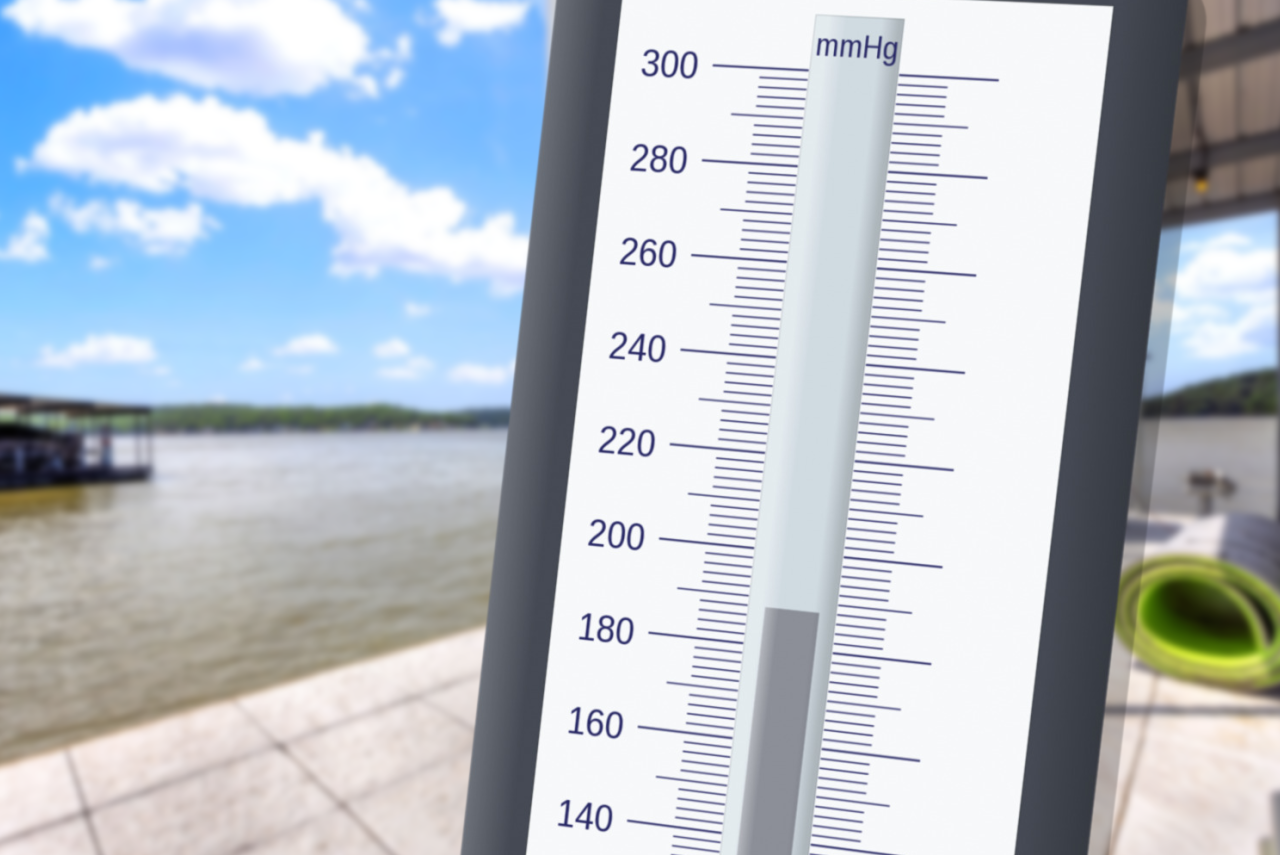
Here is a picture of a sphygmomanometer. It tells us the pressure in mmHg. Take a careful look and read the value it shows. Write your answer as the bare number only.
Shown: 188
